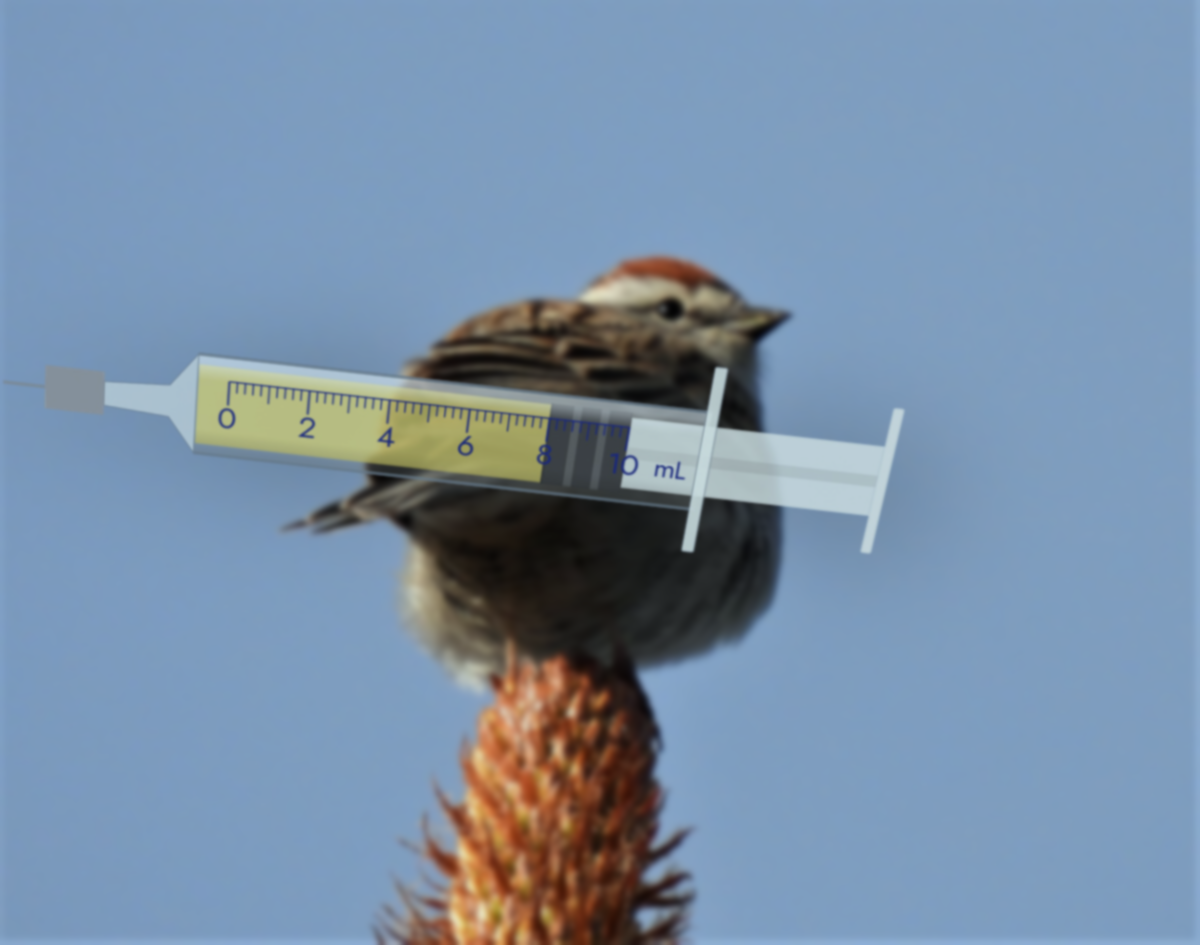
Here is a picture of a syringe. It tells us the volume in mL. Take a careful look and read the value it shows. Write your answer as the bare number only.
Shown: 8
